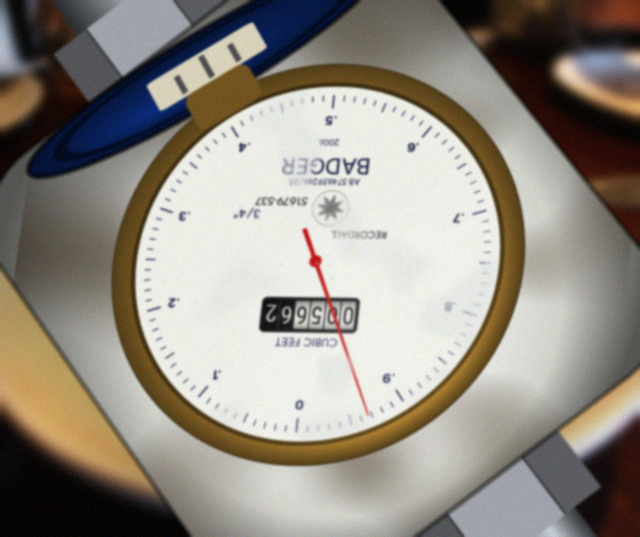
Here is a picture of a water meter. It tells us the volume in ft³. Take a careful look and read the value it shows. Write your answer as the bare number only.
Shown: 5661.93
